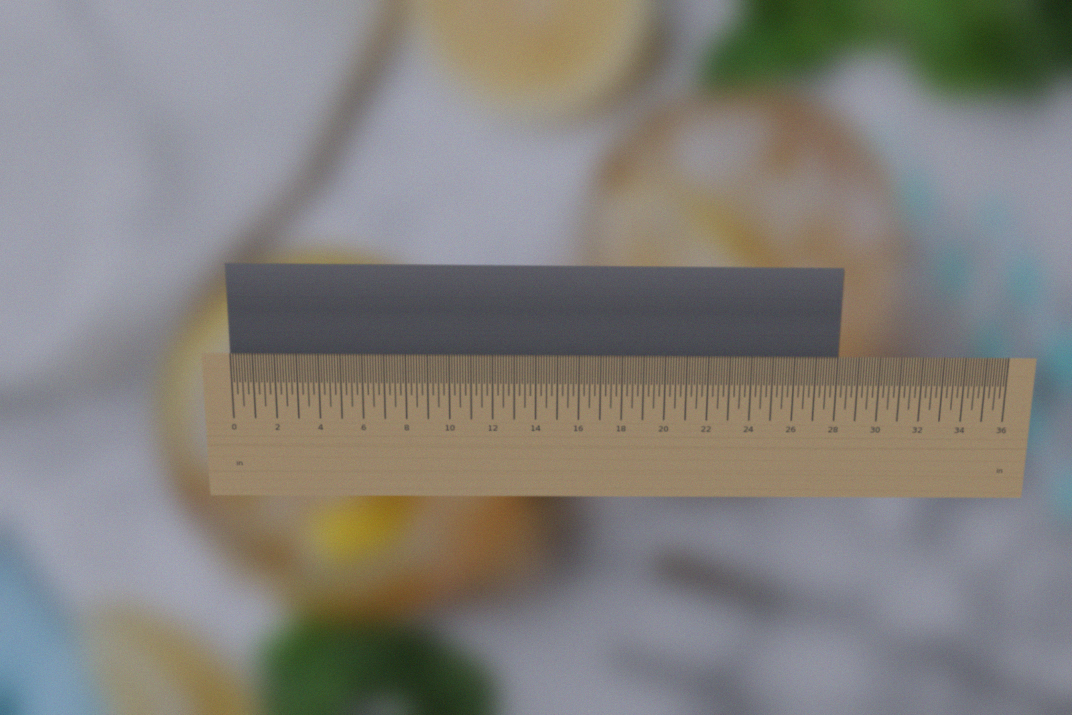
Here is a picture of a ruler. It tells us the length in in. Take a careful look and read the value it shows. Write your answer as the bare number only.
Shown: 28
